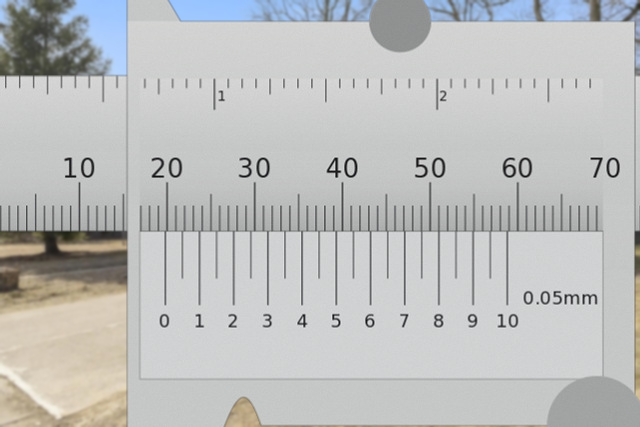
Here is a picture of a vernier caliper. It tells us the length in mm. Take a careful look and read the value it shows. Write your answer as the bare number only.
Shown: 19.8
